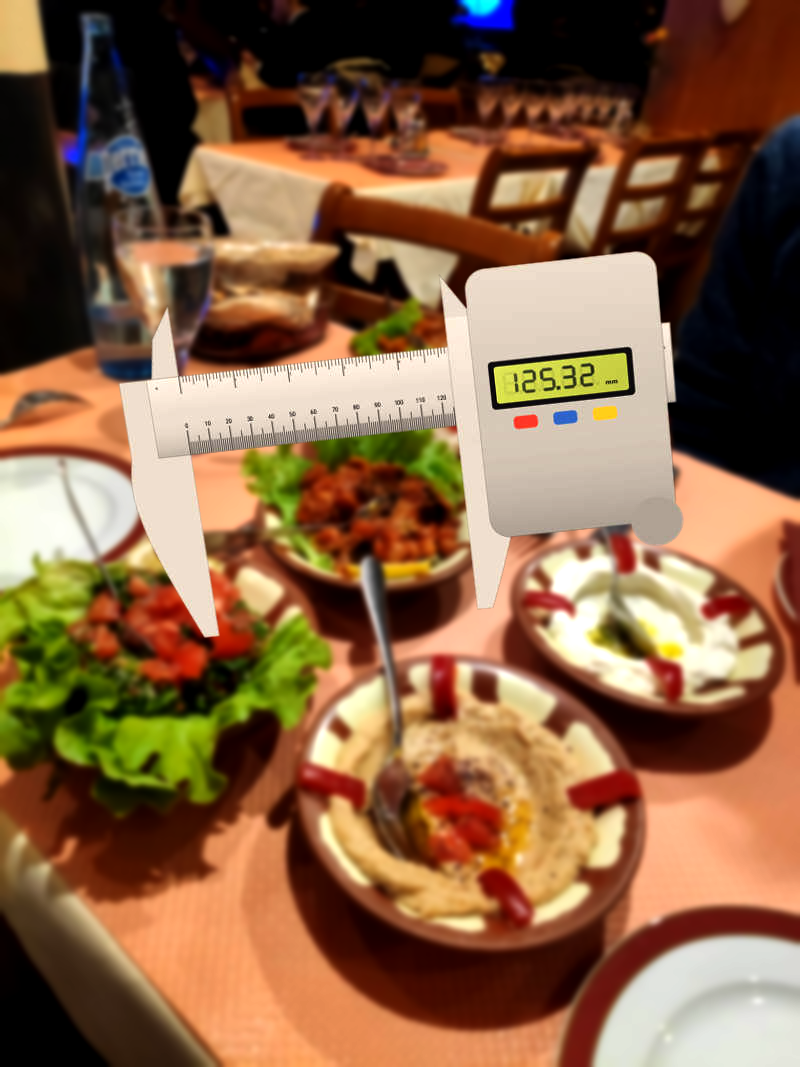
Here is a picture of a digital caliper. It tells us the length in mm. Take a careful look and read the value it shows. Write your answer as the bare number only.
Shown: 125.32
